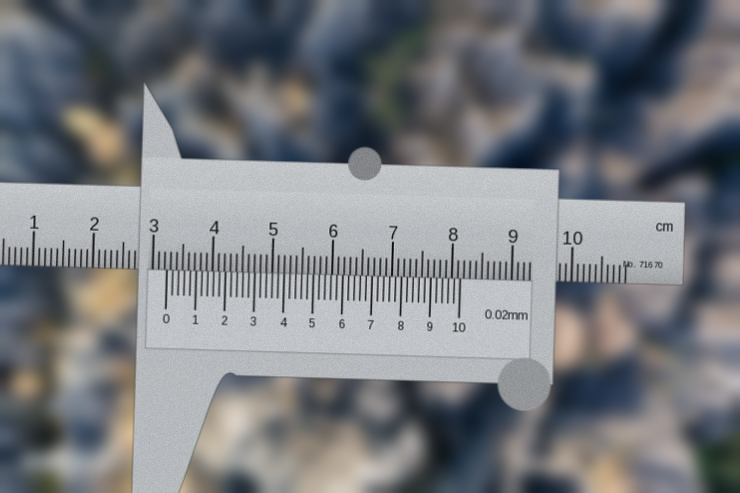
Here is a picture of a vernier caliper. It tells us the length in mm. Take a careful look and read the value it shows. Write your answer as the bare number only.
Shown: 32.4
